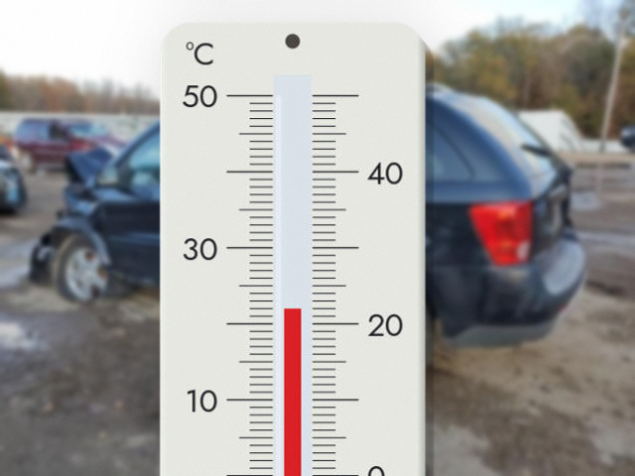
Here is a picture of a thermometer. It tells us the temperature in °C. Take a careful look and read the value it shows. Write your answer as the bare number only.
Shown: 22
